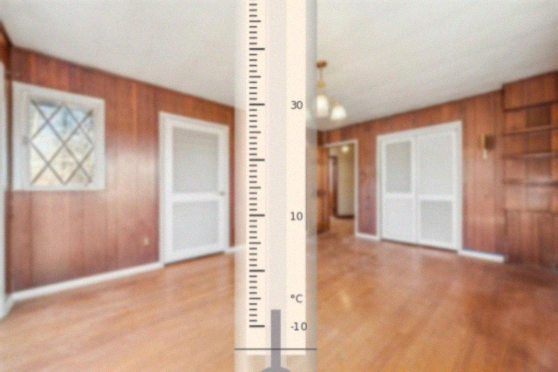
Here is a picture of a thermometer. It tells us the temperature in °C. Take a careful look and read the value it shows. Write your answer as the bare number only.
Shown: -7
